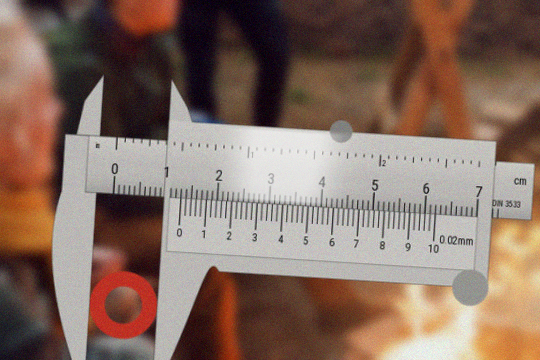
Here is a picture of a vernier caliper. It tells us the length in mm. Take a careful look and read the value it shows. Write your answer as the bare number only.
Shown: 13.0
